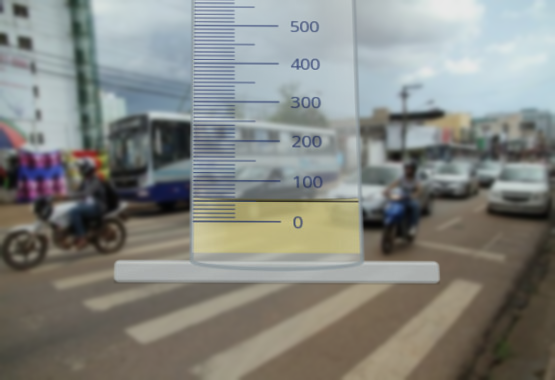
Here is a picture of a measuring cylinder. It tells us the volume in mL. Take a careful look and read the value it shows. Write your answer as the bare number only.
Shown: 50
